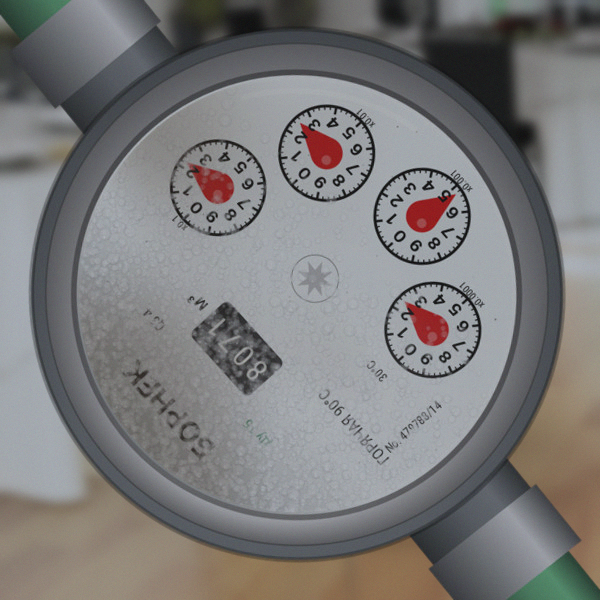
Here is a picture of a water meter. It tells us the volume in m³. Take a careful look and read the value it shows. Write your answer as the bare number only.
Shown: 8071.2252
